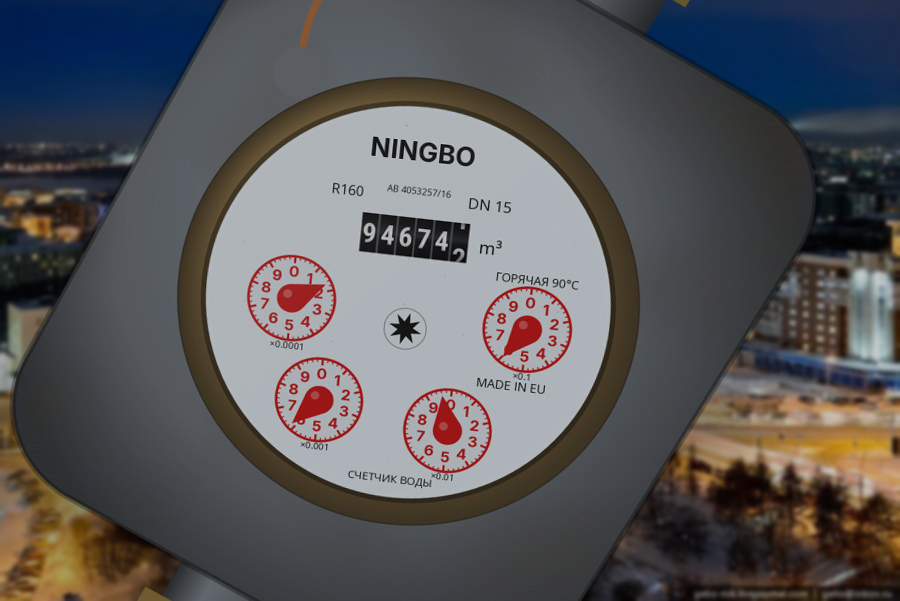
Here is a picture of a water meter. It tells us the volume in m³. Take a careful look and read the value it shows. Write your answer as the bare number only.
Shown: 946741.5961
